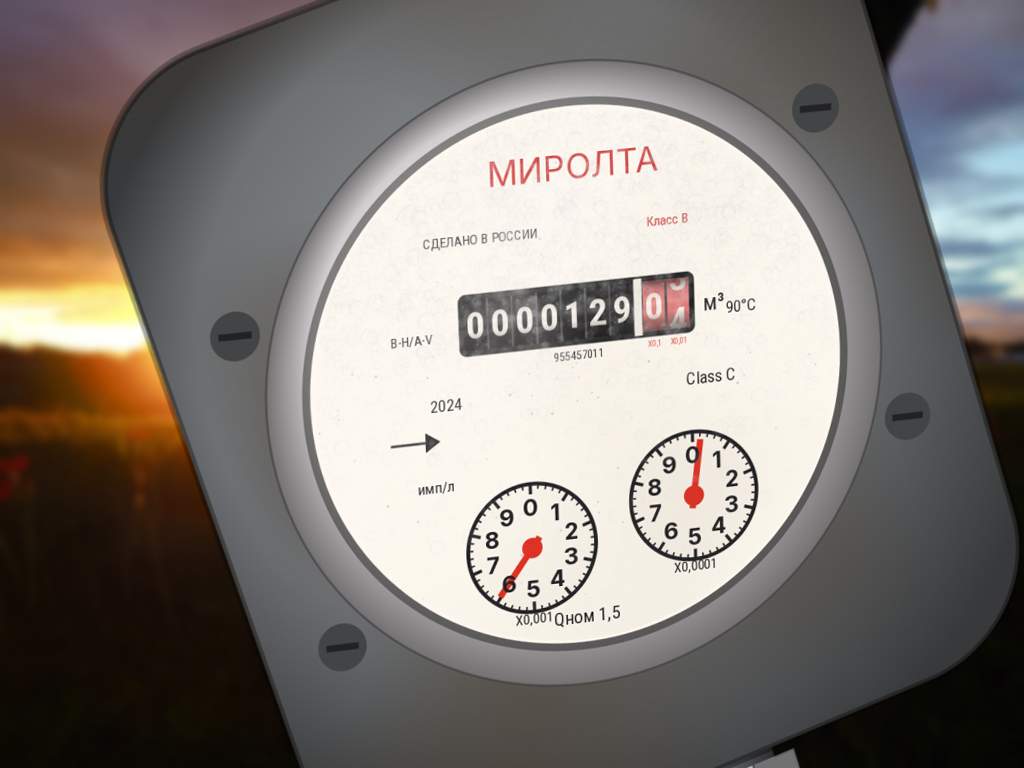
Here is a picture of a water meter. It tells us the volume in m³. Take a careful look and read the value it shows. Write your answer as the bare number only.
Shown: 129.0360
